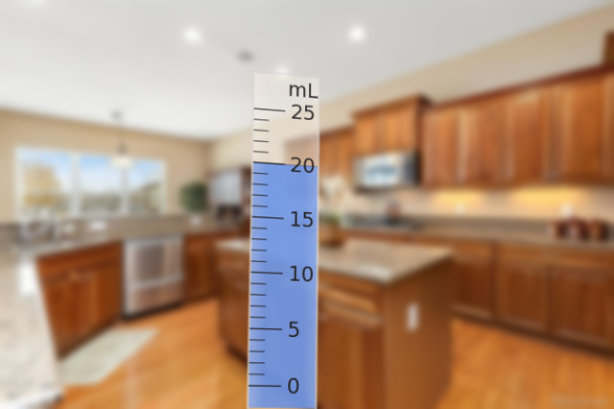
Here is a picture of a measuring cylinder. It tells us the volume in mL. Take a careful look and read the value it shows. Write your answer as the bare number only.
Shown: 20
